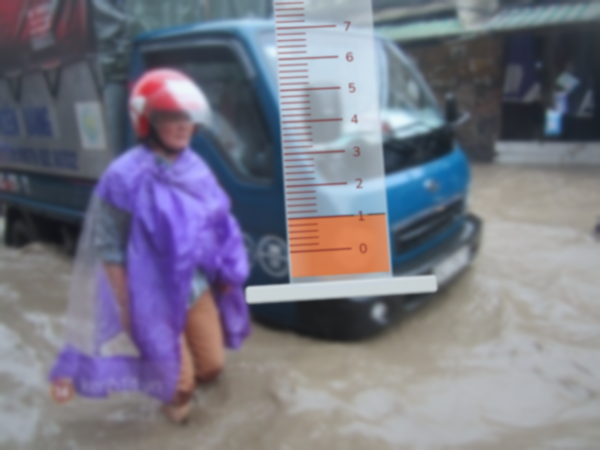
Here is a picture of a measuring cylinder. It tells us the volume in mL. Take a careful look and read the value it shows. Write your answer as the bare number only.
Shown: 1
